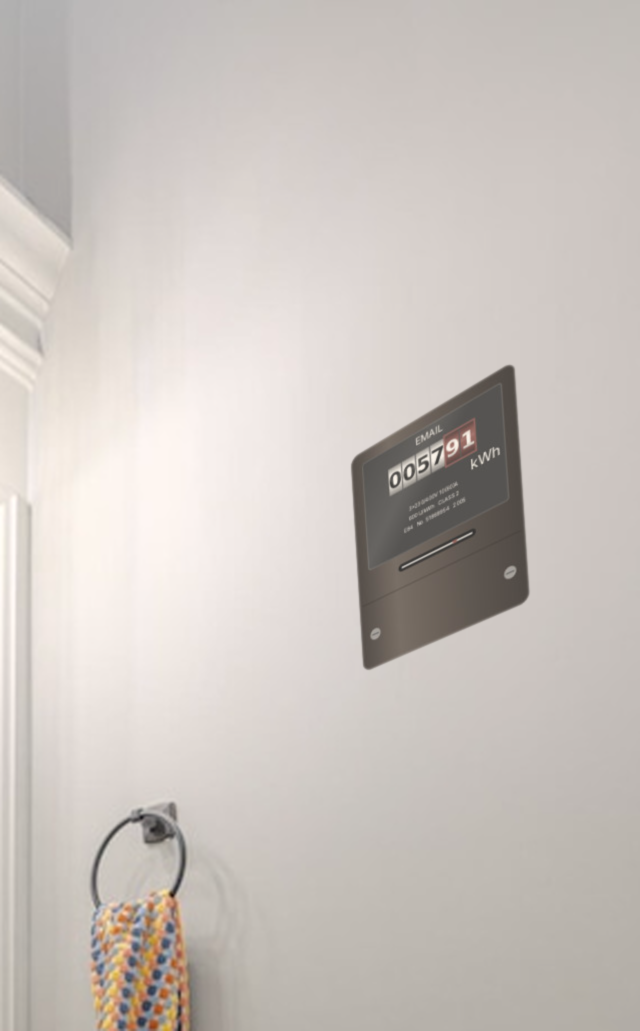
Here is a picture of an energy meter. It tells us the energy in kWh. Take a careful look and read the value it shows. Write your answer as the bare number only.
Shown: 57.91
